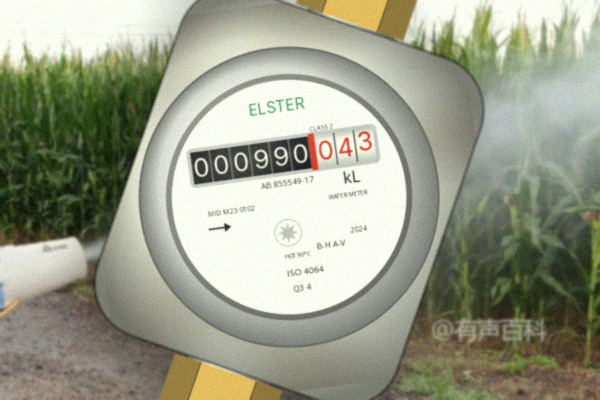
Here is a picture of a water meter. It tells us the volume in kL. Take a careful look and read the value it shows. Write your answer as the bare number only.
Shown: 990.043
